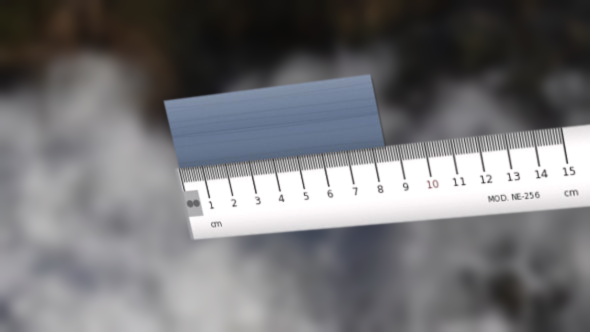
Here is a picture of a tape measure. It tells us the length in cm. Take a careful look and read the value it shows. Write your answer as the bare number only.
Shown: 8.5
